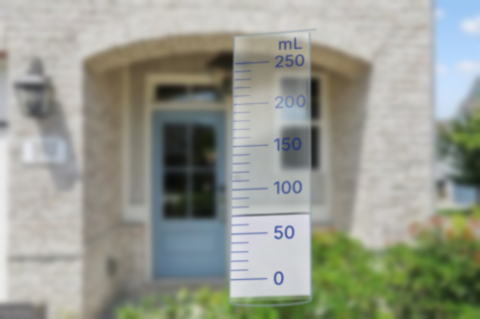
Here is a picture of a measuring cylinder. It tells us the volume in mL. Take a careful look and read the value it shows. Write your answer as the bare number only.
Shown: 70
